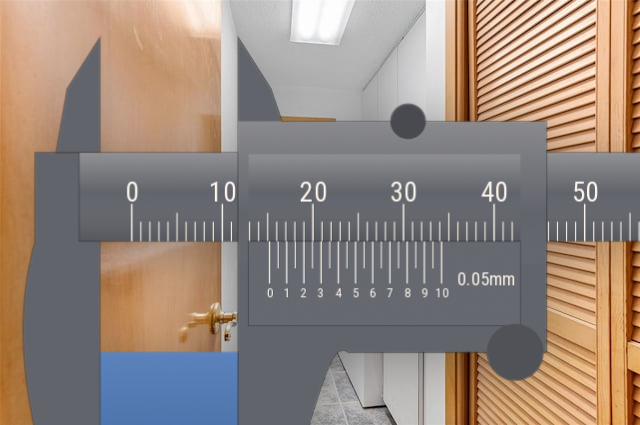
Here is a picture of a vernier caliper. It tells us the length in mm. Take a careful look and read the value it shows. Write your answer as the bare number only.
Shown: 15.2
